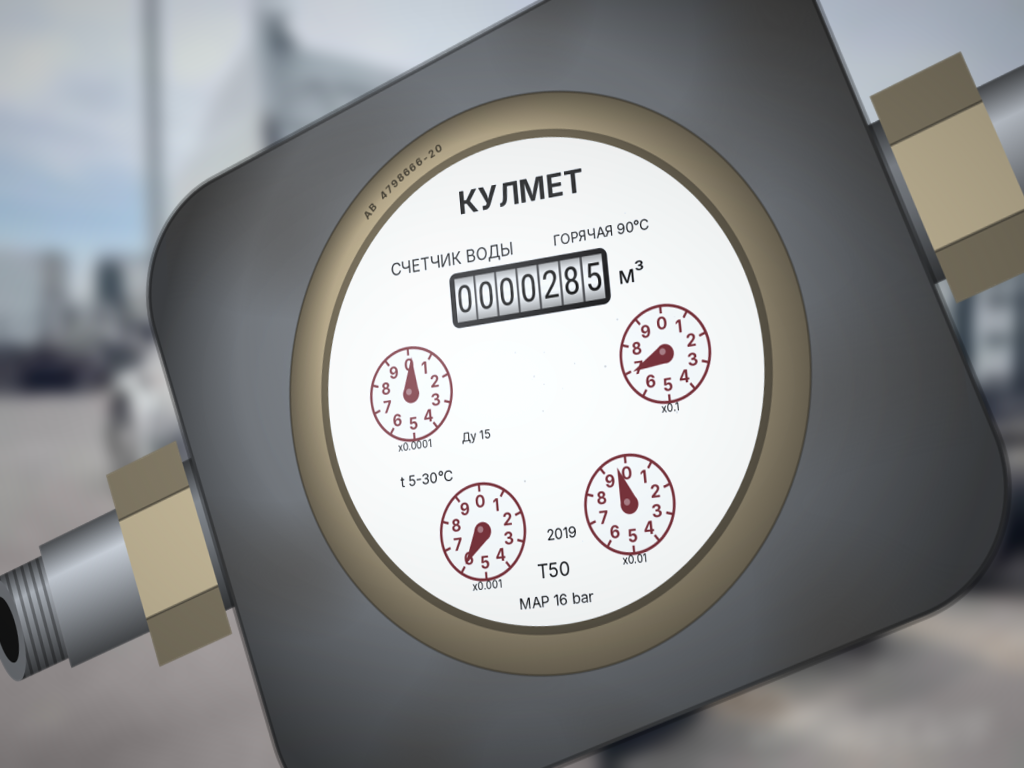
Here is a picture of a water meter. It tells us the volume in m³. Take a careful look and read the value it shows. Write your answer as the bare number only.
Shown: 285.6960
